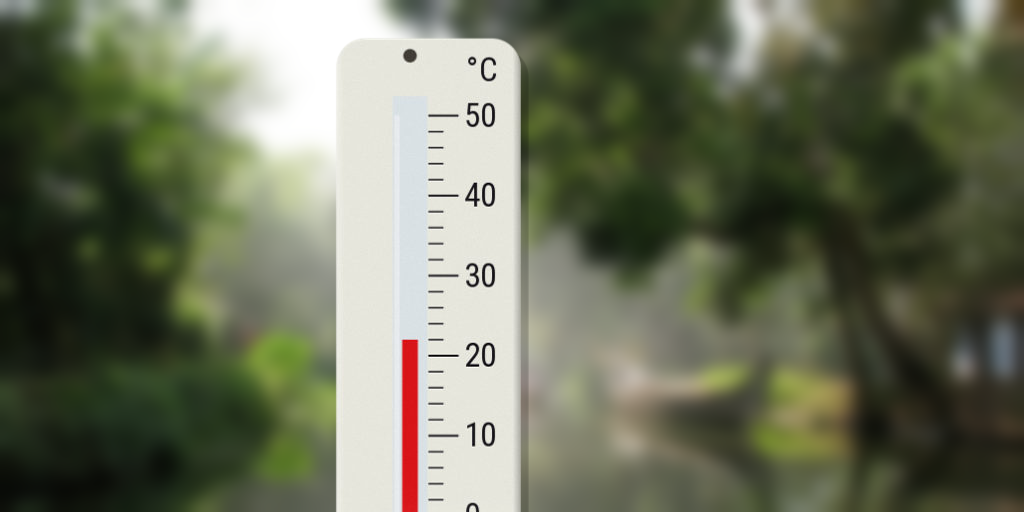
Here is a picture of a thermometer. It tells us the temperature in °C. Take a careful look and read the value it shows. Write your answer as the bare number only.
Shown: 22
